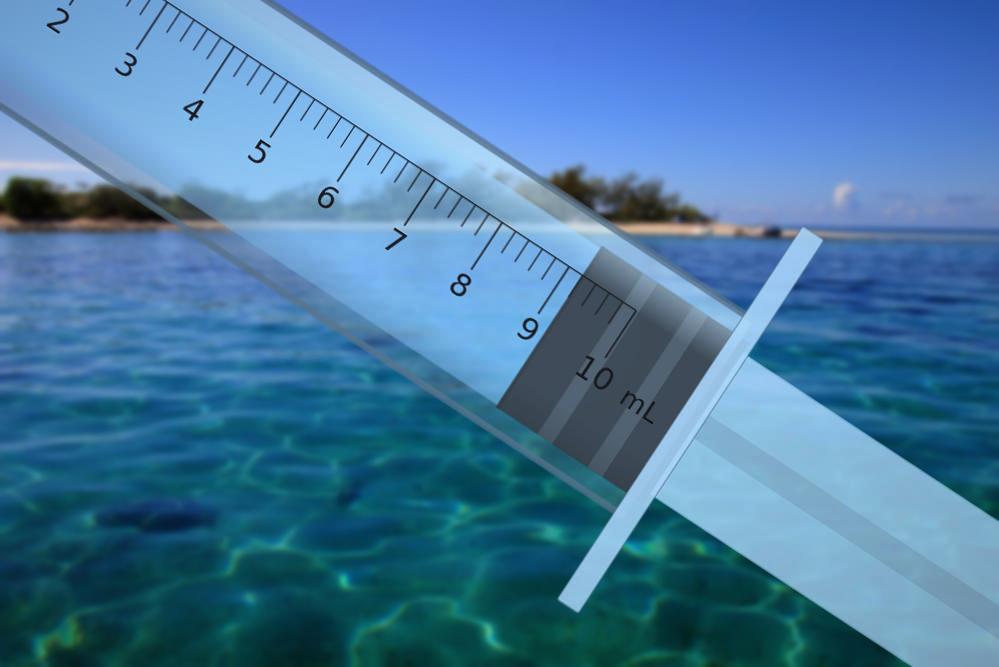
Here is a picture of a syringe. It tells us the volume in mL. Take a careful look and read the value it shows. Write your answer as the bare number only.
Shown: 9.2
